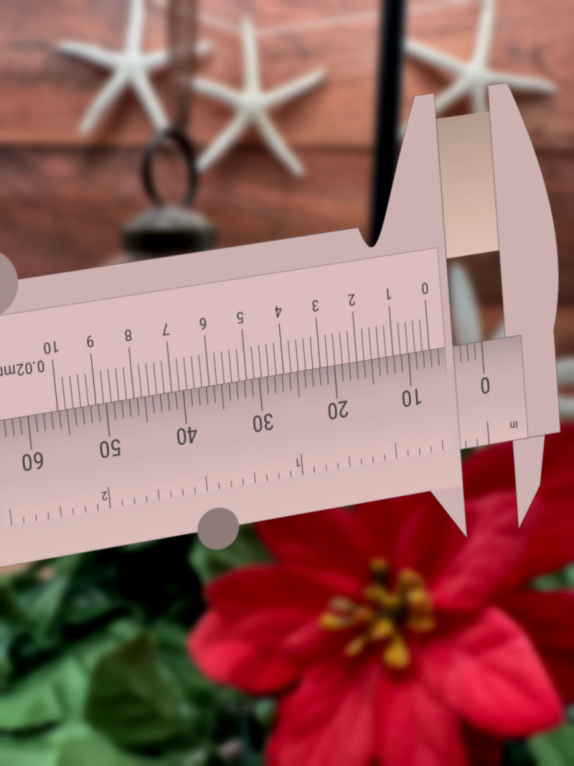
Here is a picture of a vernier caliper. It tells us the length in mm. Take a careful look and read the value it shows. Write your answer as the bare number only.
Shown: 7.2
